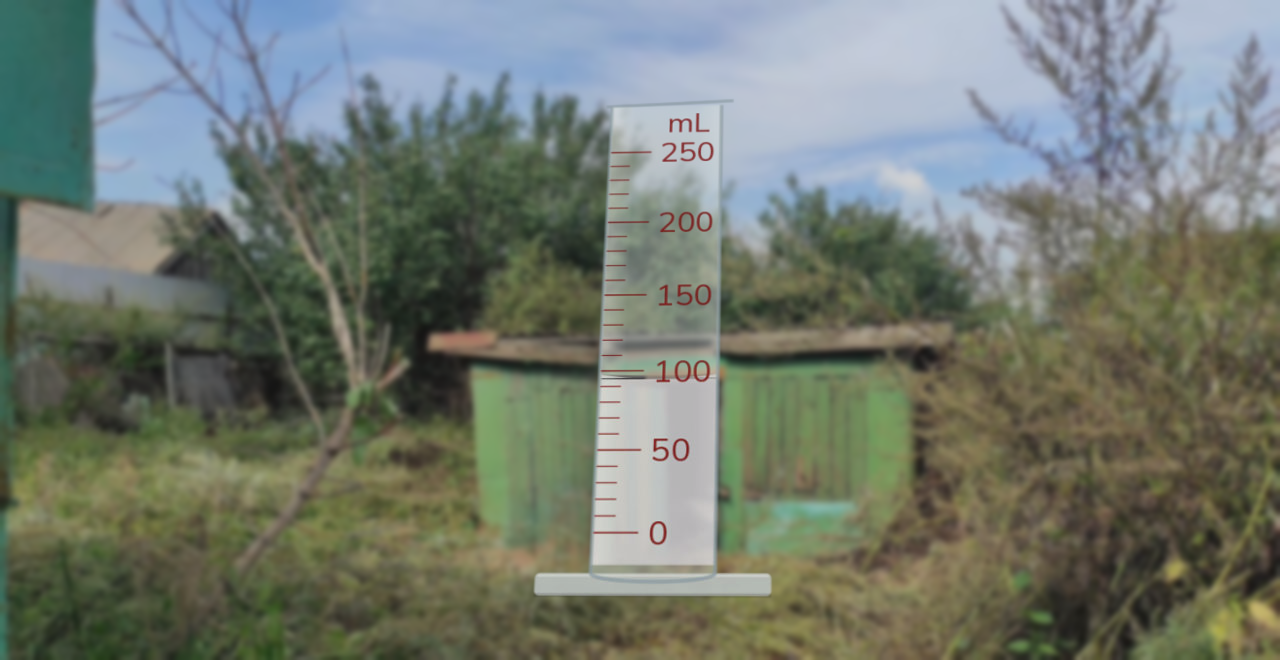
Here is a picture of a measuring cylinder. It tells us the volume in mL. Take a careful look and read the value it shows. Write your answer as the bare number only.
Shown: 95
